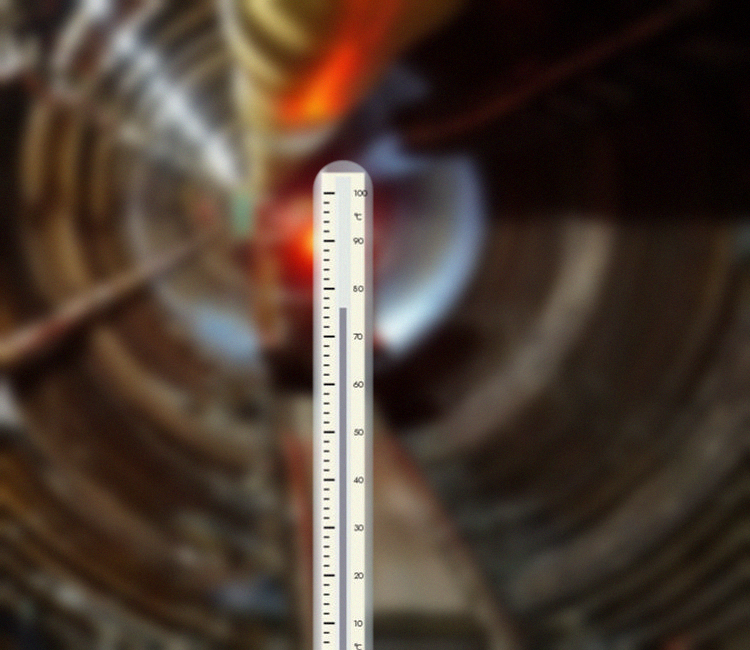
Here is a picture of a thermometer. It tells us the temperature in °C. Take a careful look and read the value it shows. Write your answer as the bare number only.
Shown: 76
